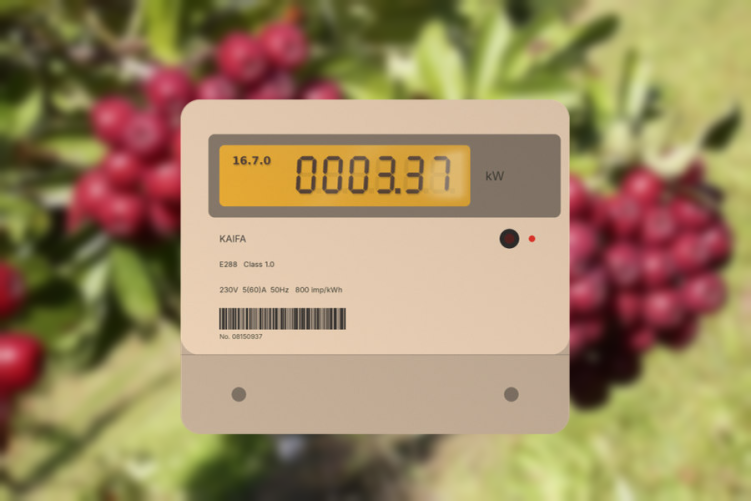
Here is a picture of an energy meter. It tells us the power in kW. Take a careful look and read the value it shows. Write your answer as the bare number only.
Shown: 3.37
